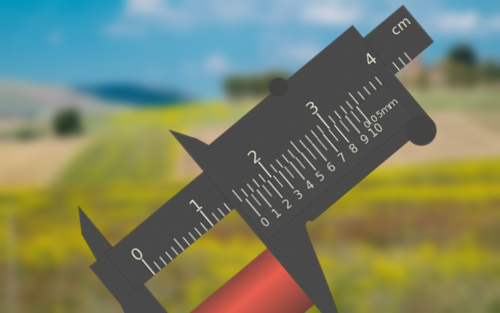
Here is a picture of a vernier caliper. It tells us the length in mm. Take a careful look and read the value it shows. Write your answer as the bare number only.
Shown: 15.6
